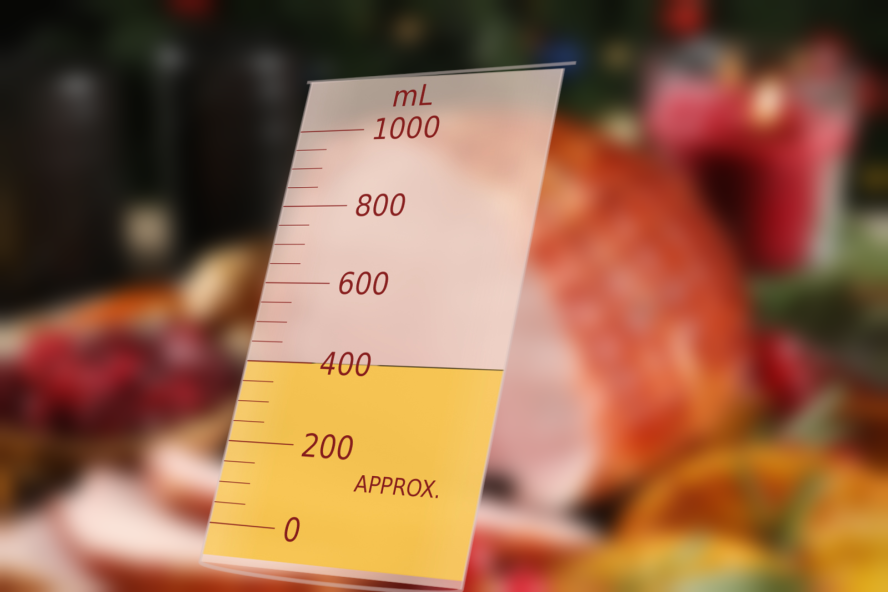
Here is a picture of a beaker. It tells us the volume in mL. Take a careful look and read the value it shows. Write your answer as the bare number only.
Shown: 400
